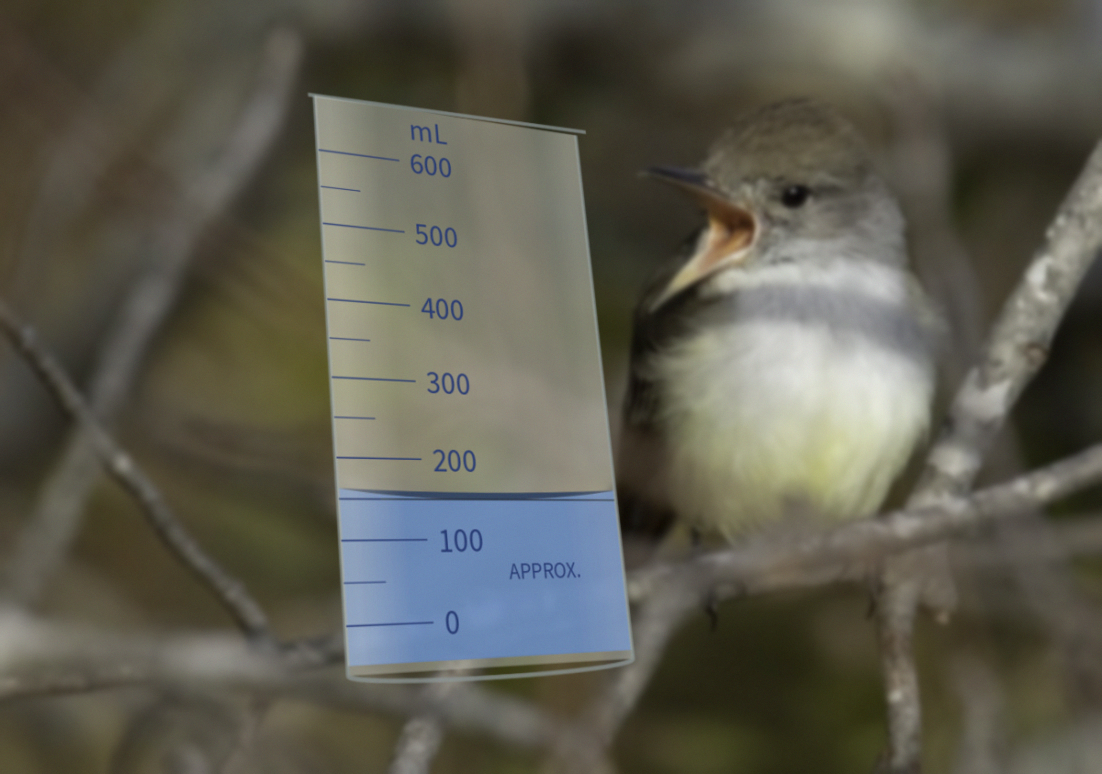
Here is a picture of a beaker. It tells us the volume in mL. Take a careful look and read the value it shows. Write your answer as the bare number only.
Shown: 150
